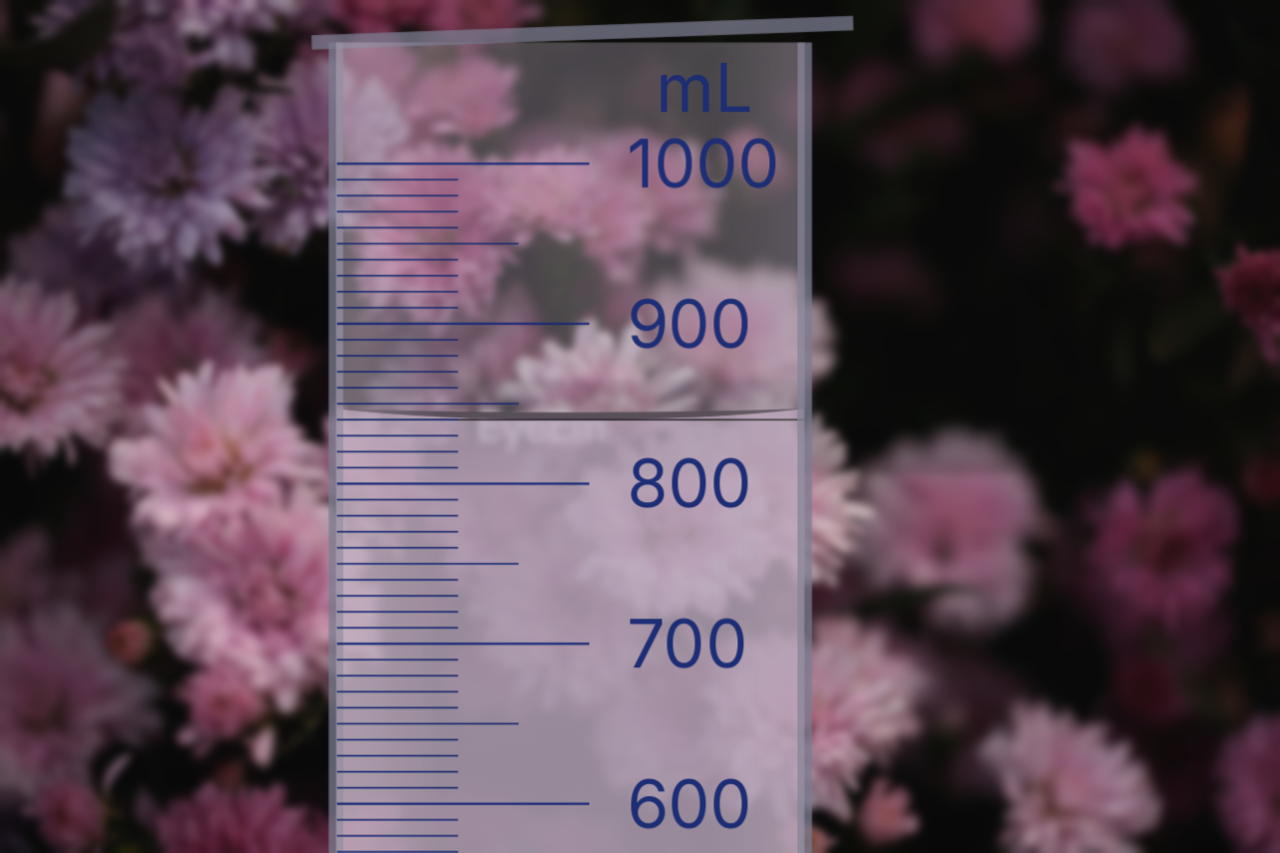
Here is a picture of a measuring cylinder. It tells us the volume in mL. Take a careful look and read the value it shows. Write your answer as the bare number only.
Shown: 840
